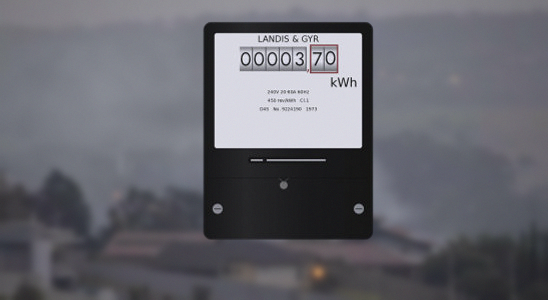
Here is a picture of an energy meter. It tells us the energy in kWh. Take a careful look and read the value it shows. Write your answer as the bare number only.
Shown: 3.70
